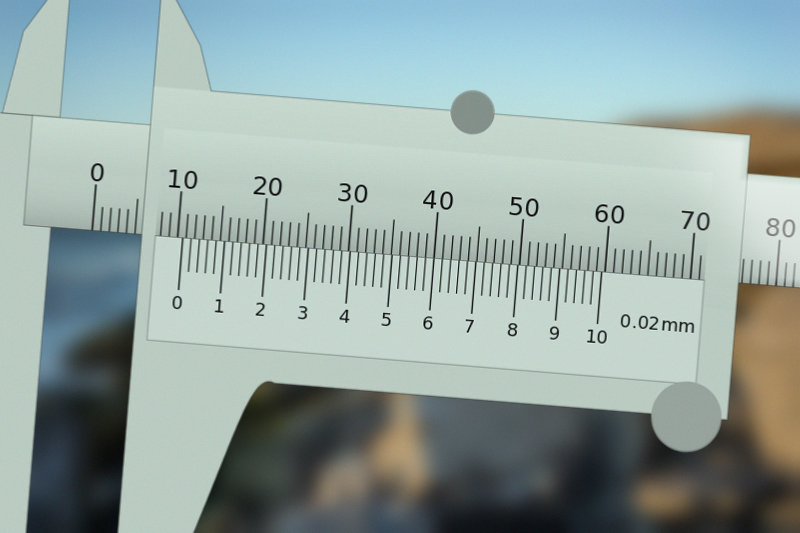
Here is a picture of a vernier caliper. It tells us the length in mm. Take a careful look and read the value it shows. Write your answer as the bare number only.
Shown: 10.6
